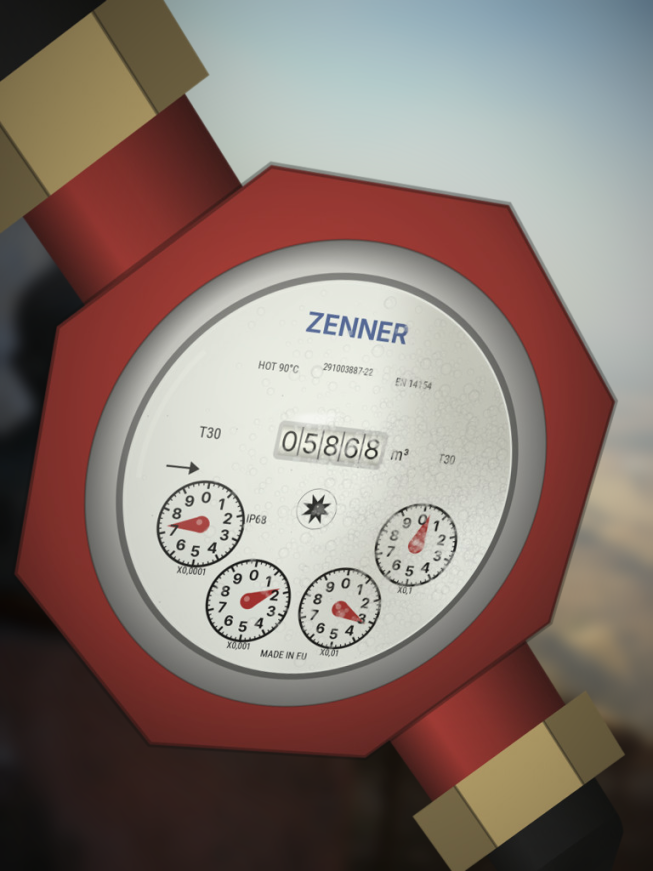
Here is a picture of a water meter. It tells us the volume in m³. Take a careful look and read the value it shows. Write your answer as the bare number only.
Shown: 5868.0317
